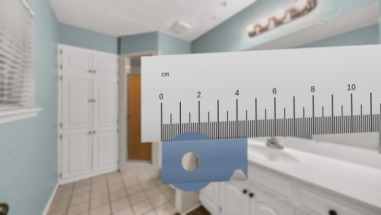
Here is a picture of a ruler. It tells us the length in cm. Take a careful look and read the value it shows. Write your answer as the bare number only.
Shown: 4.5
